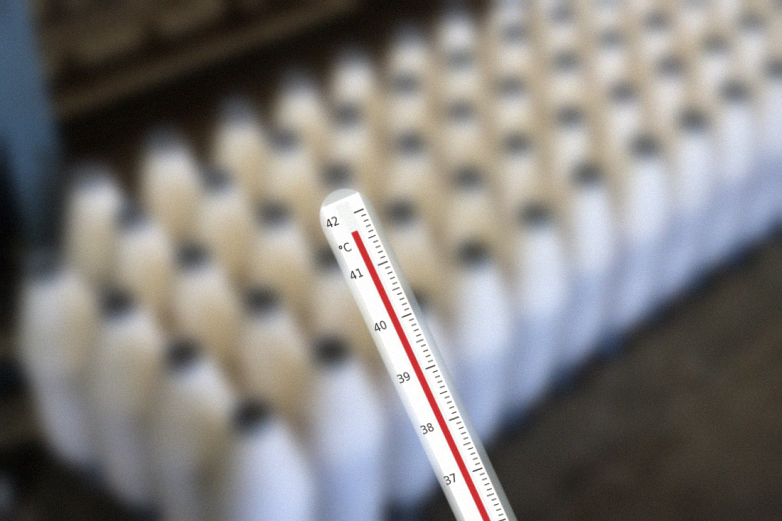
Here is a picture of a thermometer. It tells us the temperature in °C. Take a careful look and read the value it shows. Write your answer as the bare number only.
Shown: 41.7
